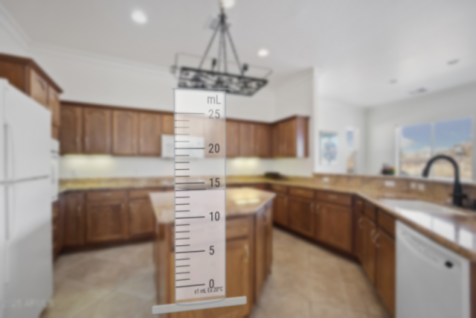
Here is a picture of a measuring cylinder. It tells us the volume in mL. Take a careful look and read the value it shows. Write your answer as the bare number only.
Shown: 14
